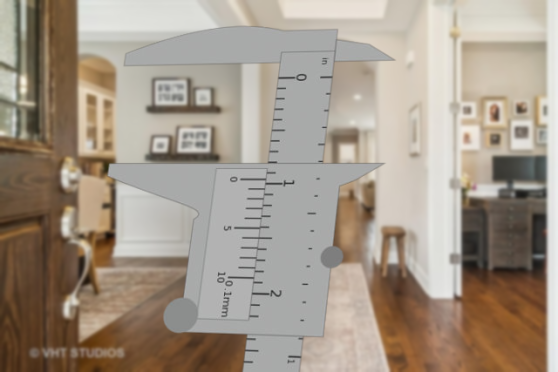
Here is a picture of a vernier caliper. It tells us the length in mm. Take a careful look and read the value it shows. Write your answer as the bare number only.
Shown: 9.6
